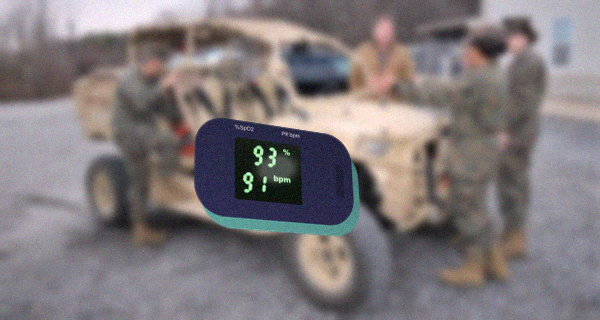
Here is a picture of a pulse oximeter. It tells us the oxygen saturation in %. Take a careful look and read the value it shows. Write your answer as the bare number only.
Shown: 93
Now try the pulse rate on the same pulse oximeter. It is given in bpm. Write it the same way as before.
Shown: 91
